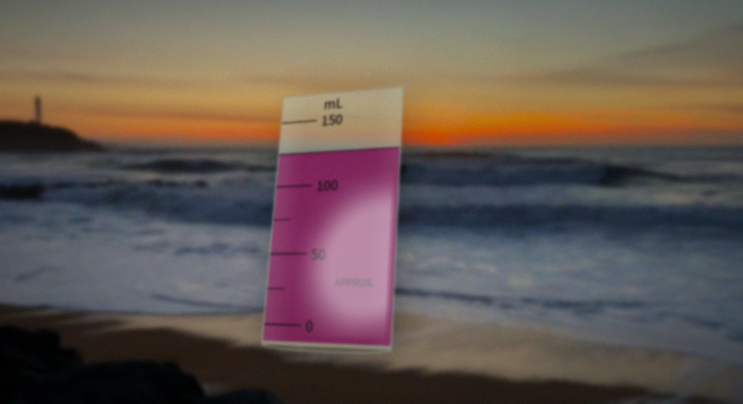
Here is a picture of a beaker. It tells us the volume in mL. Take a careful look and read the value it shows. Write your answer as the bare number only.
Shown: 125
